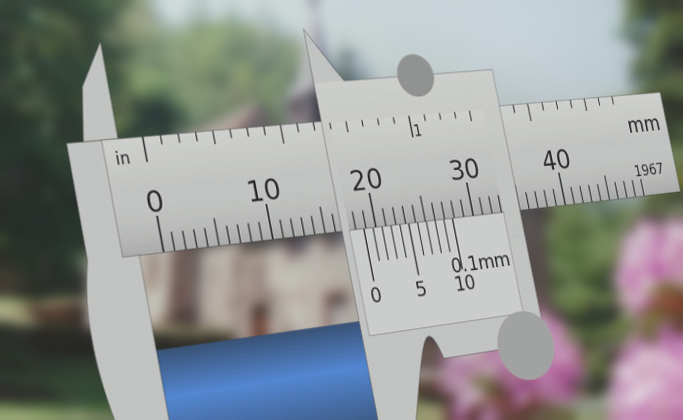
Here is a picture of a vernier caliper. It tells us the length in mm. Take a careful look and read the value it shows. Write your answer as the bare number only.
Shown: 18.8
